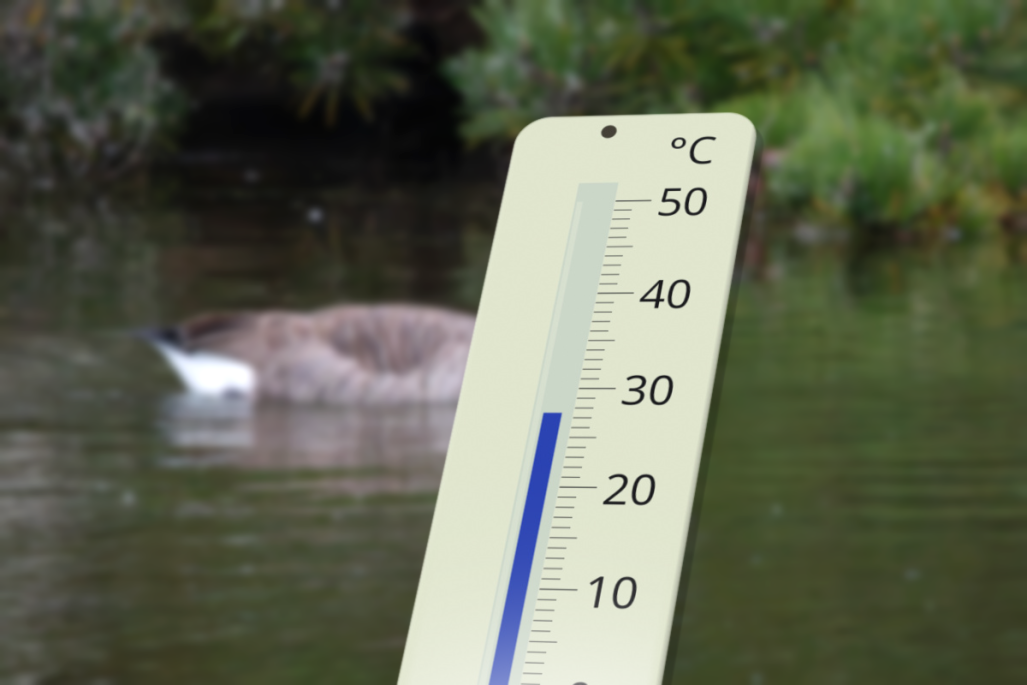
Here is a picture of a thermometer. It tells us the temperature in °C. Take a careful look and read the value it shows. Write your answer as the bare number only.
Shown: 27.5
